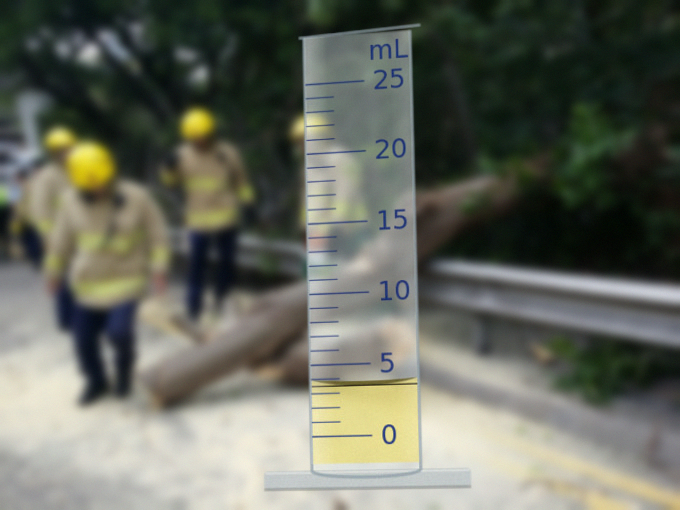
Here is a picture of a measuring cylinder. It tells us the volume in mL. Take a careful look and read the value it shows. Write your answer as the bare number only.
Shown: 3.5
